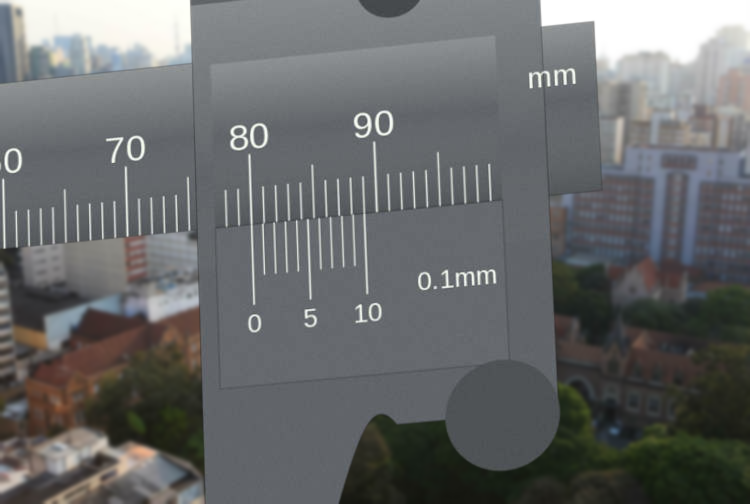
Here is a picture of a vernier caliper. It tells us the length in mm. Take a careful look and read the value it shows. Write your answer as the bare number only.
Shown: 80.0
